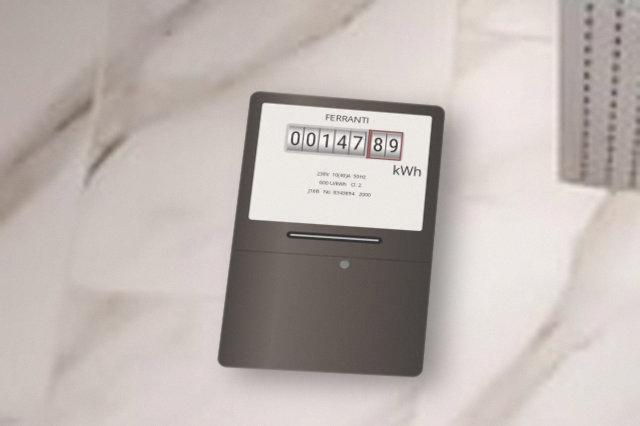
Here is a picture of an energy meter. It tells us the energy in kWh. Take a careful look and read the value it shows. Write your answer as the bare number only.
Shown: 147.89
